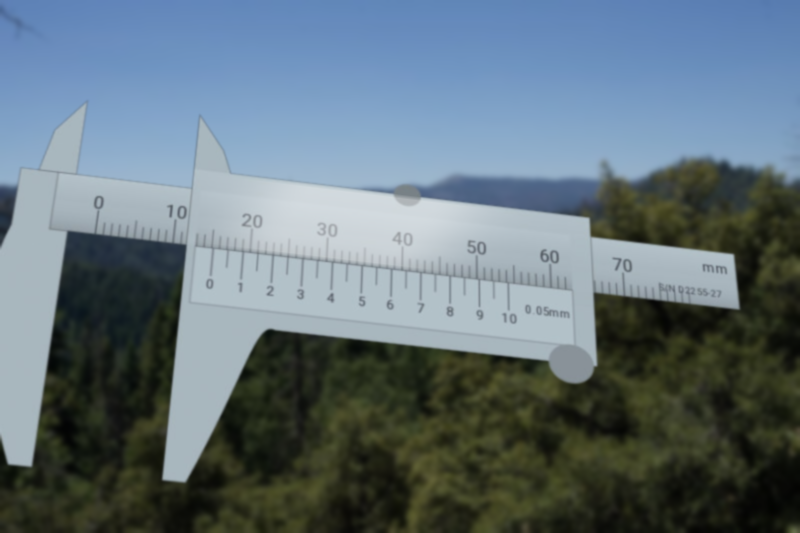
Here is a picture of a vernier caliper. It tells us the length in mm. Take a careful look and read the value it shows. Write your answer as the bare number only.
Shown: 15.2
